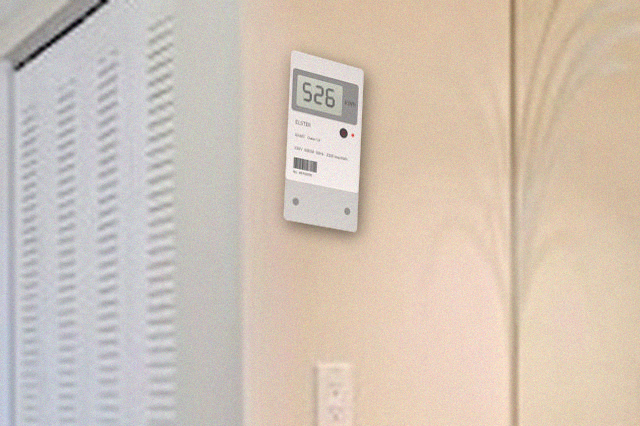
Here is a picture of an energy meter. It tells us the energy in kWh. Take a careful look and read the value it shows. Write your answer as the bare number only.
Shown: 526
